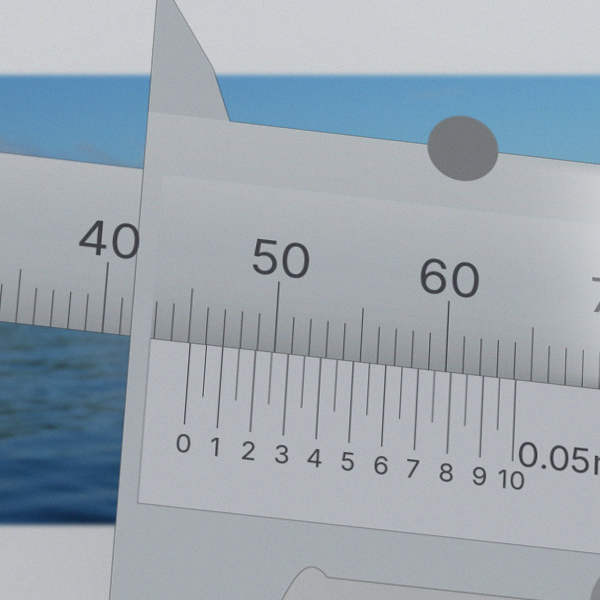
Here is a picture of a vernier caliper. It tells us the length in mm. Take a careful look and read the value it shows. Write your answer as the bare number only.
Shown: 45.1
